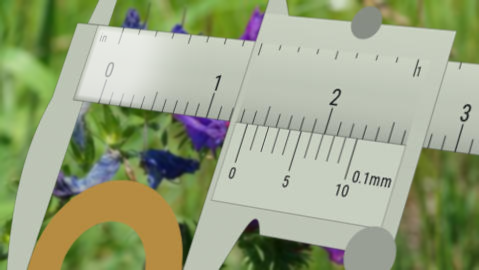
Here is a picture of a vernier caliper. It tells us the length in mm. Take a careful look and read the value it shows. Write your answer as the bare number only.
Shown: 13.6
